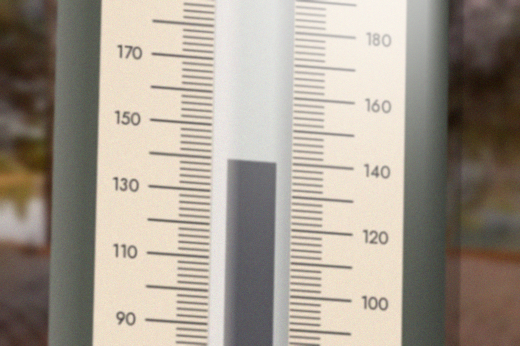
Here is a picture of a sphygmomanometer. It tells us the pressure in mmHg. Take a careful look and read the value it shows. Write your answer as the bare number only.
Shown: 140
